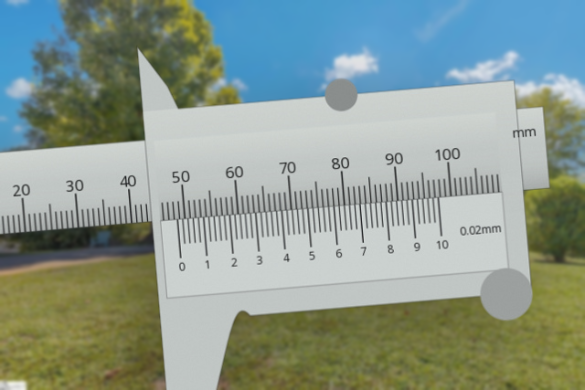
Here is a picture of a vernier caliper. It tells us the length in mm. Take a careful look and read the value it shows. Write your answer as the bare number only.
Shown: 48.6
